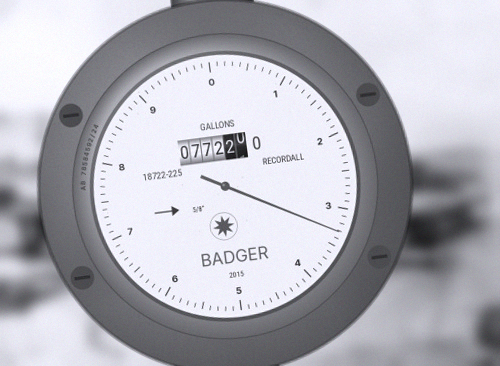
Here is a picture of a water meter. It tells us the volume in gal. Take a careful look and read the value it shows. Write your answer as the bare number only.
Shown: 772203.3
